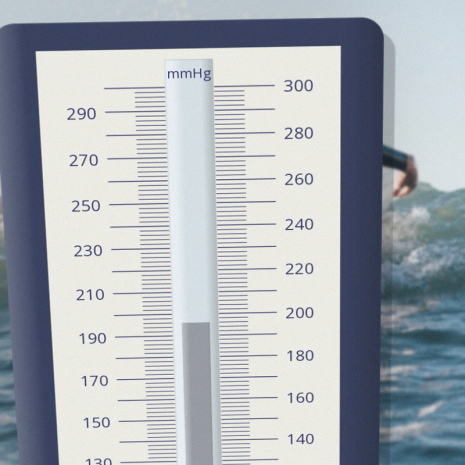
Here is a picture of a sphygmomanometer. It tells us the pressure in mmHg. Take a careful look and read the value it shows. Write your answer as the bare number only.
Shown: 196
